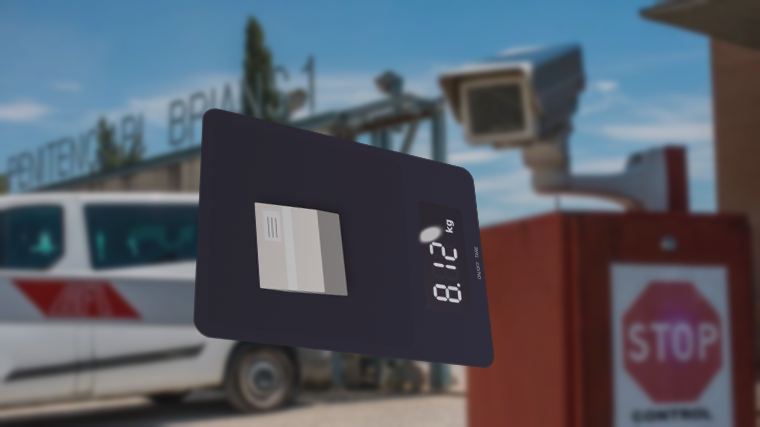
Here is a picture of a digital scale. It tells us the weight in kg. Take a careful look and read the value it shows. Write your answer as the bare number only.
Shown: 8.12
